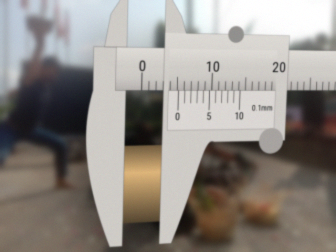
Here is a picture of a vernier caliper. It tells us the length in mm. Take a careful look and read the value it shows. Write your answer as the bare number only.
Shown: 5.2
